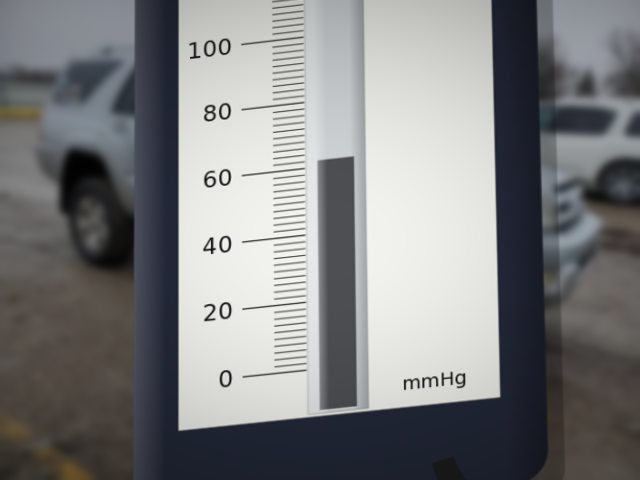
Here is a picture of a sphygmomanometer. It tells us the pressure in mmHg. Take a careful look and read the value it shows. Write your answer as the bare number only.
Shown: 62
